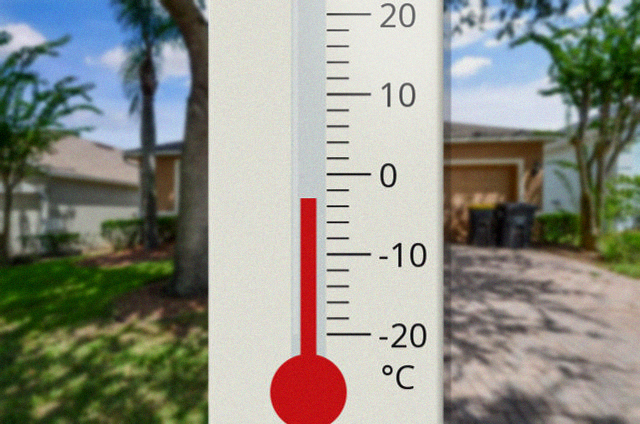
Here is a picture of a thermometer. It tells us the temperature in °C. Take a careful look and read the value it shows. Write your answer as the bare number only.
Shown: -3
